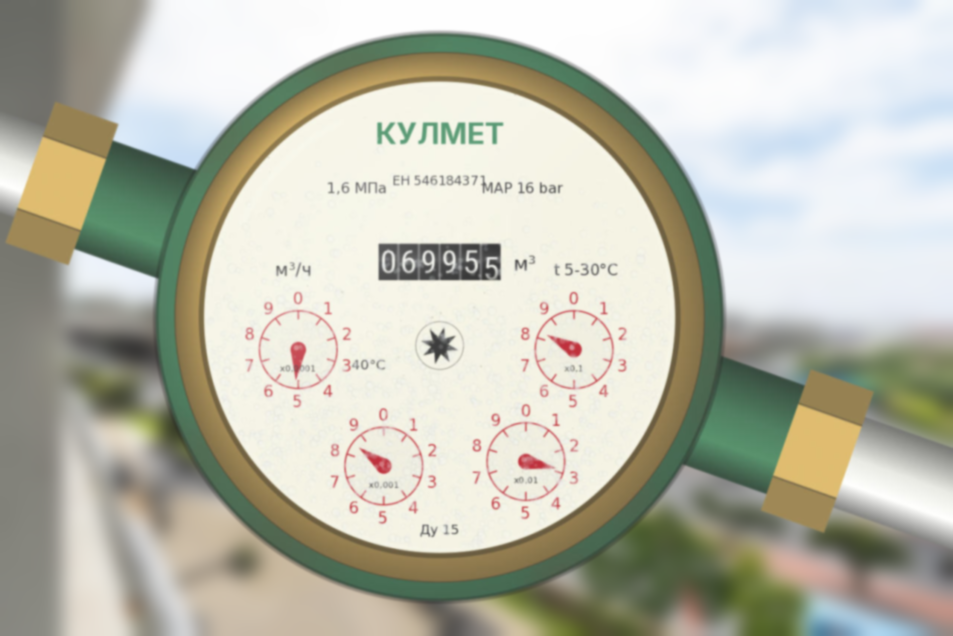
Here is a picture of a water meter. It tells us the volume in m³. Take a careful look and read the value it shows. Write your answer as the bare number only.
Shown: 69954.8285
